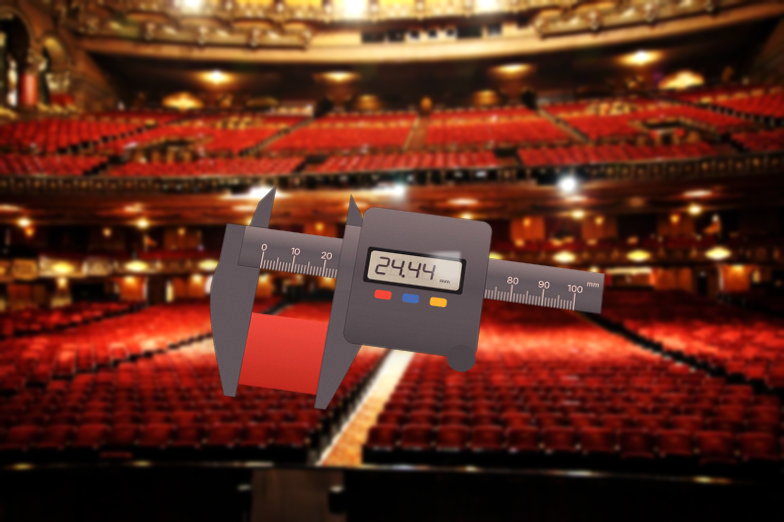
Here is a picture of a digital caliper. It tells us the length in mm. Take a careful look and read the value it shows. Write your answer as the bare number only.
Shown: 24.44
